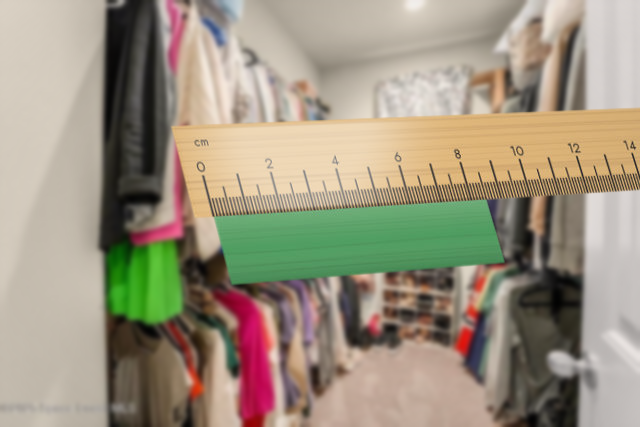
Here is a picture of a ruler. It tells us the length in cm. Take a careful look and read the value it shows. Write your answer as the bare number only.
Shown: 8.5
